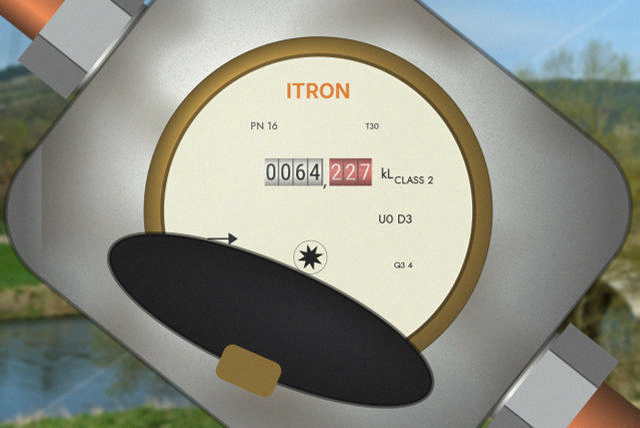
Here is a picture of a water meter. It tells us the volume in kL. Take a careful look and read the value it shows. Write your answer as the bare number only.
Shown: 64.227
